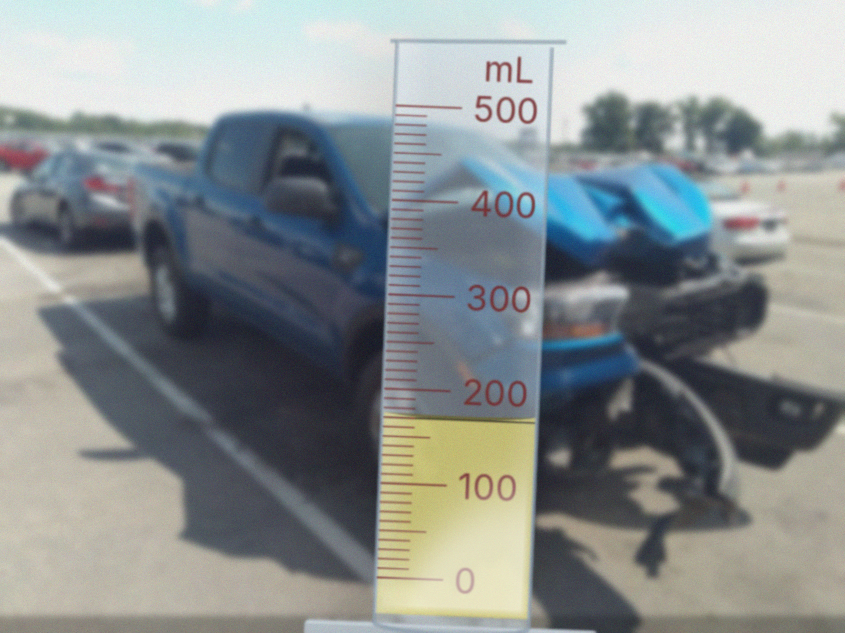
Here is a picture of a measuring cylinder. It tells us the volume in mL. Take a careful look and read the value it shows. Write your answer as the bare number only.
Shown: 170
